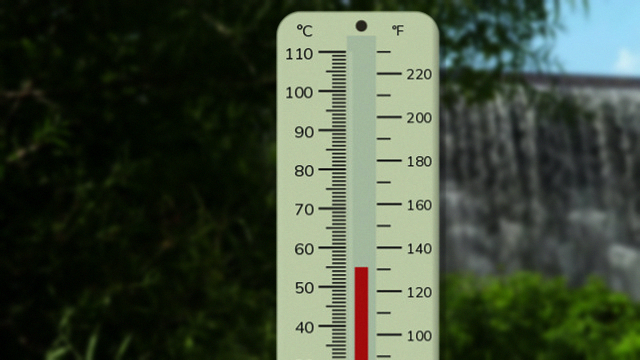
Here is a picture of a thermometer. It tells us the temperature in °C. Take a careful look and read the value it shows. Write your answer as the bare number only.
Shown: 55
